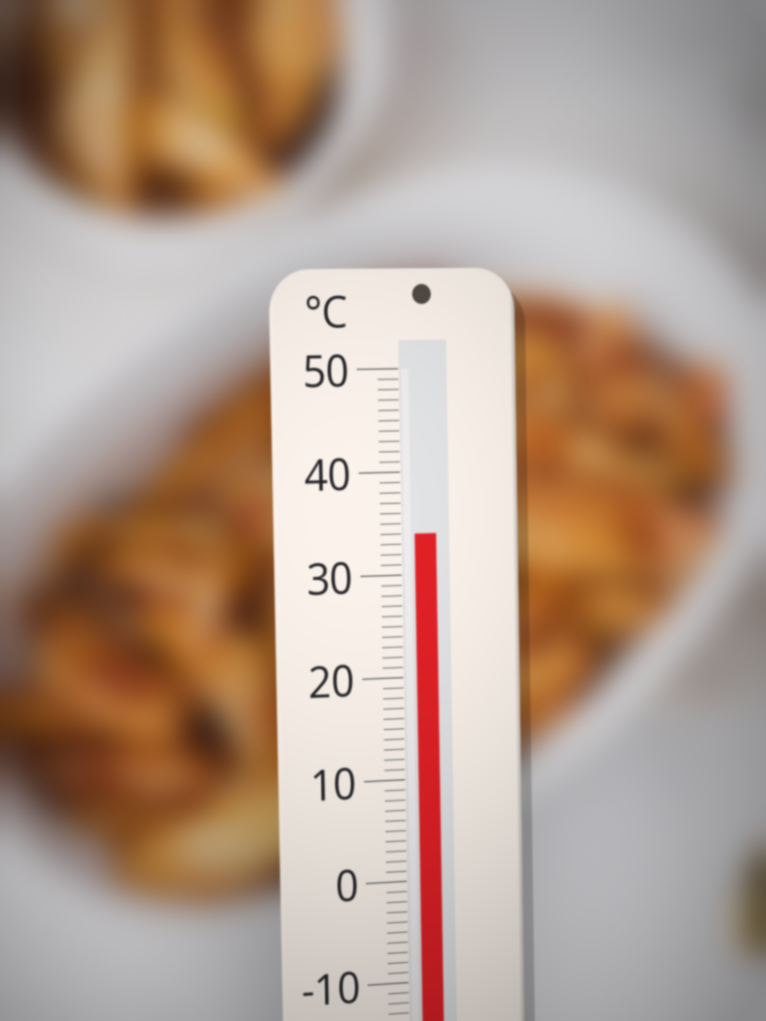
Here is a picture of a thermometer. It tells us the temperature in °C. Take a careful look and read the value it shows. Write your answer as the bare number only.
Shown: 34
